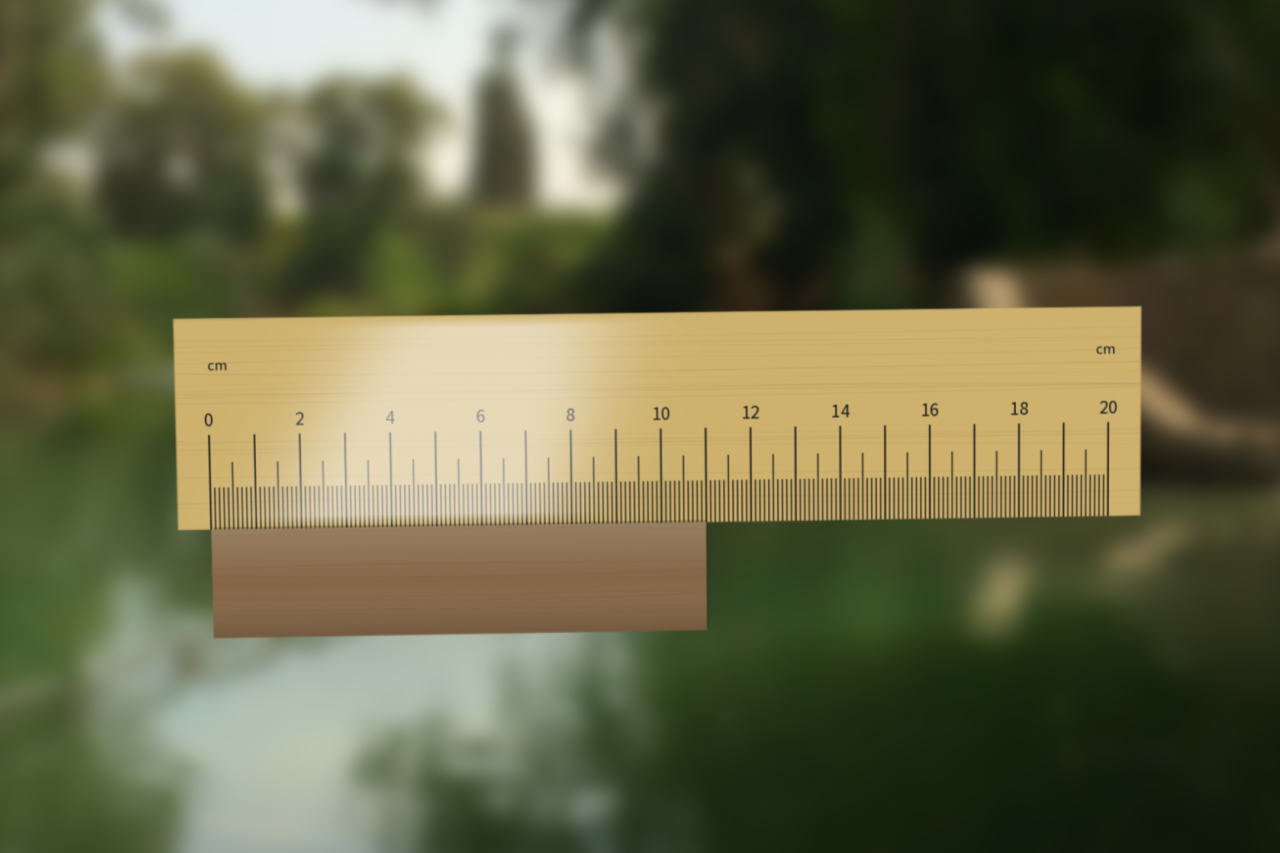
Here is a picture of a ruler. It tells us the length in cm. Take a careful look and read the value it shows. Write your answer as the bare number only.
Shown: 11
